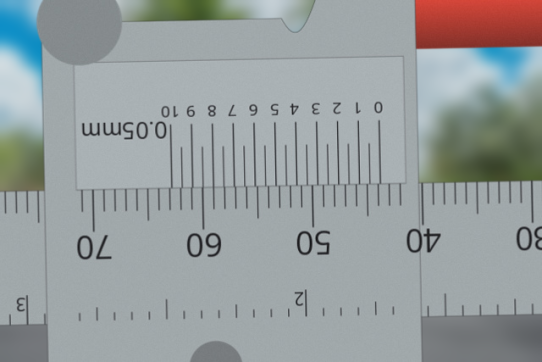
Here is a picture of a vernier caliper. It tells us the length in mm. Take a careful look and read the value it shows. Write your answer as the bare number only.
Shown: 43.8
